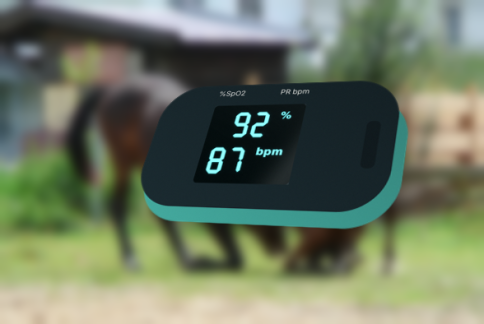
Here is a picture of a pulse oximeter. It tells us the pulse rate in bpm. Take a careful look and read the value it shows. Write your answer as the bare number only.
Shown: 87
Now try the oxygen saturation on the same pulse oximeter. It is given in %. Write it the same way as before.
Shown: 92
